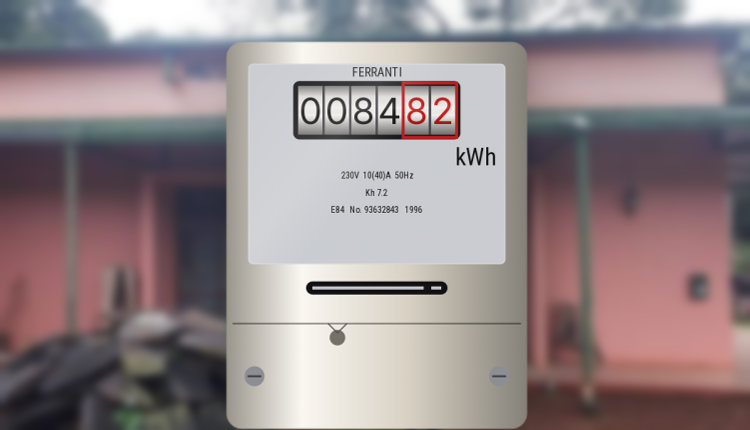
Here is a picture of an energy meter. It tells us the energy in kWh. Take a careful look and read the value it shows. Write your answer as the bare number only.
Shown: 84.82
